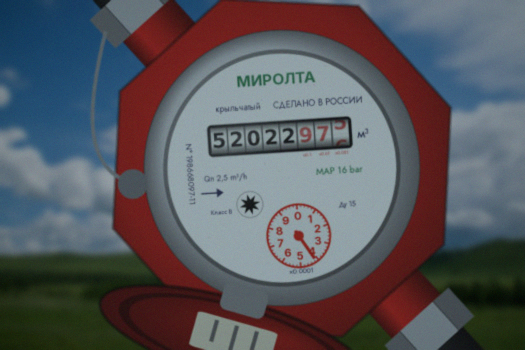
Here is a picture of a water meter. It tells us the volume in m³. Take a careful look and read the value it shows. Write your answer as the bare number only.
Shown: 52022.9754
